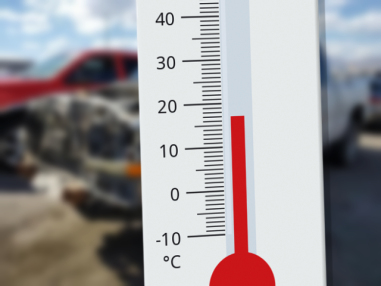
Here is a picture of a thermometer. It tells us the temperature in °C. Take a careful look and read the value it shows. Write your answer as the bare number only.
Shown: 17
